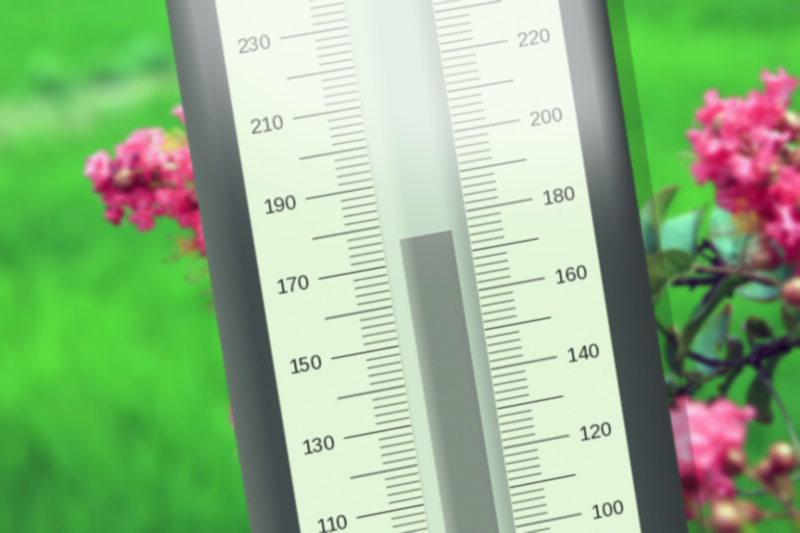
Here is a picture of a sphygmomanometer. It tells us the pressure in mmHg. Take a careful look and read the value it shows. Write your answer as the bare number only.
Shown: 176
